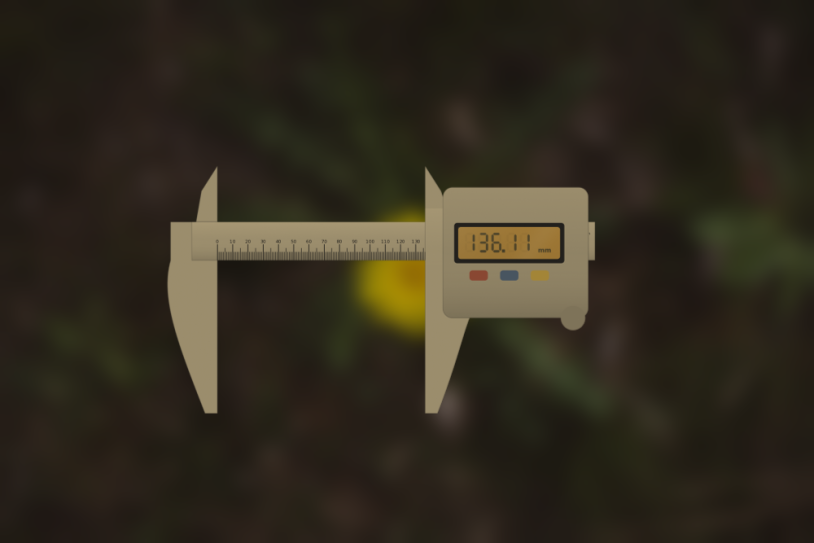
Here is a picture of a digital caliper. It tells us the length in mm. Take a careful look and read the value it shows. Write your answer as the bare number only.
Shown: 136.11
